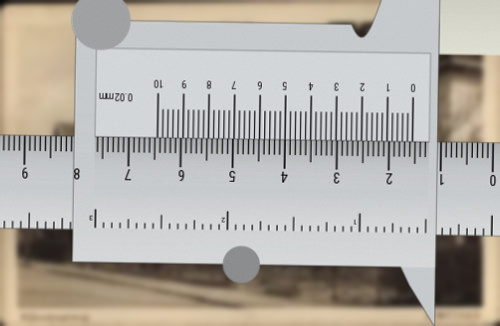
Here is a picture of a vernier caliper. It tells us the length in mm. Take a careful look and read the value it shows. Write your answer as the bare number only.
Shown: 15.5
